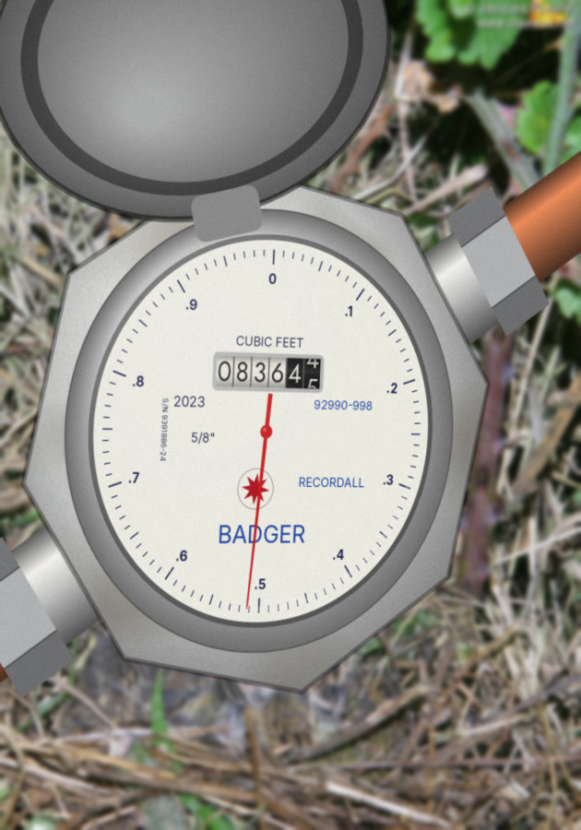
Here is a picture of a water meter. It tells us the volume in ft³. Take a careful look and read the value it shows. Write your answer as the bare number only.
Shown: 83644.51
